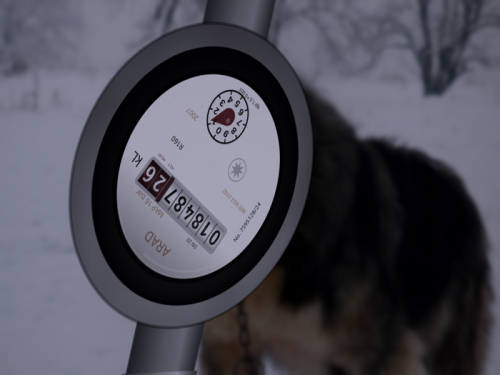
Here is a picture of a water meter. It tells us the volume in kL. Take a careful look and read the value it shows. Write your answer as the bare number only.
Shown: 18487.261
